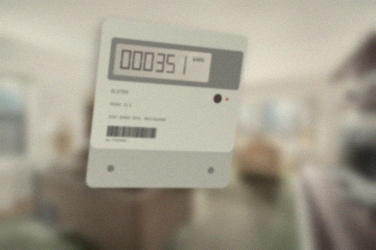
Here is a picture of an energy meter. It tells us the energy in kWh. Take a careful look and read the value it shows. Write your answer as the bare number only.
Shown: 351
